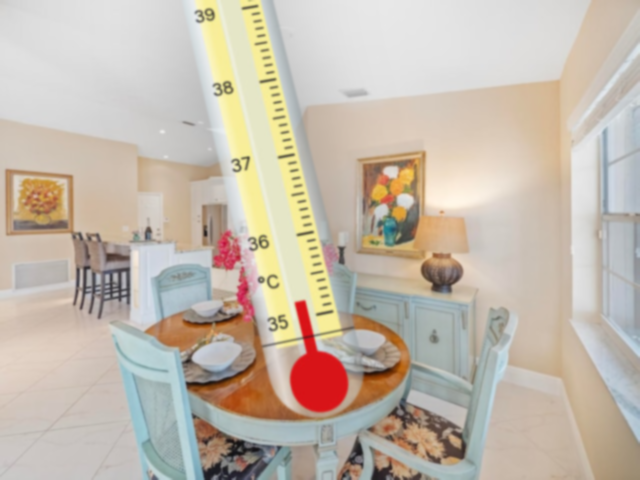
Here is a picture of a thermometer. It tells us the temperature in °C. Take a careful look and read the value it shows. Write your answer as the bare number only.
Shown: 35.2
